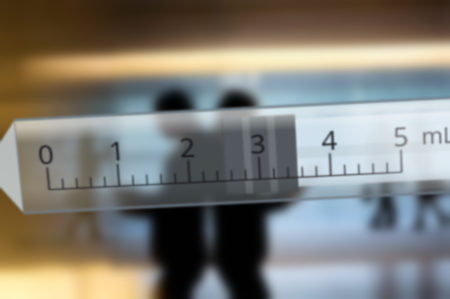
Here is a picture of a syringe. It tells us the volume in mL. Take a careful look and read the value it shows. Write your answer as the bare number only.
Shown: 2.5
